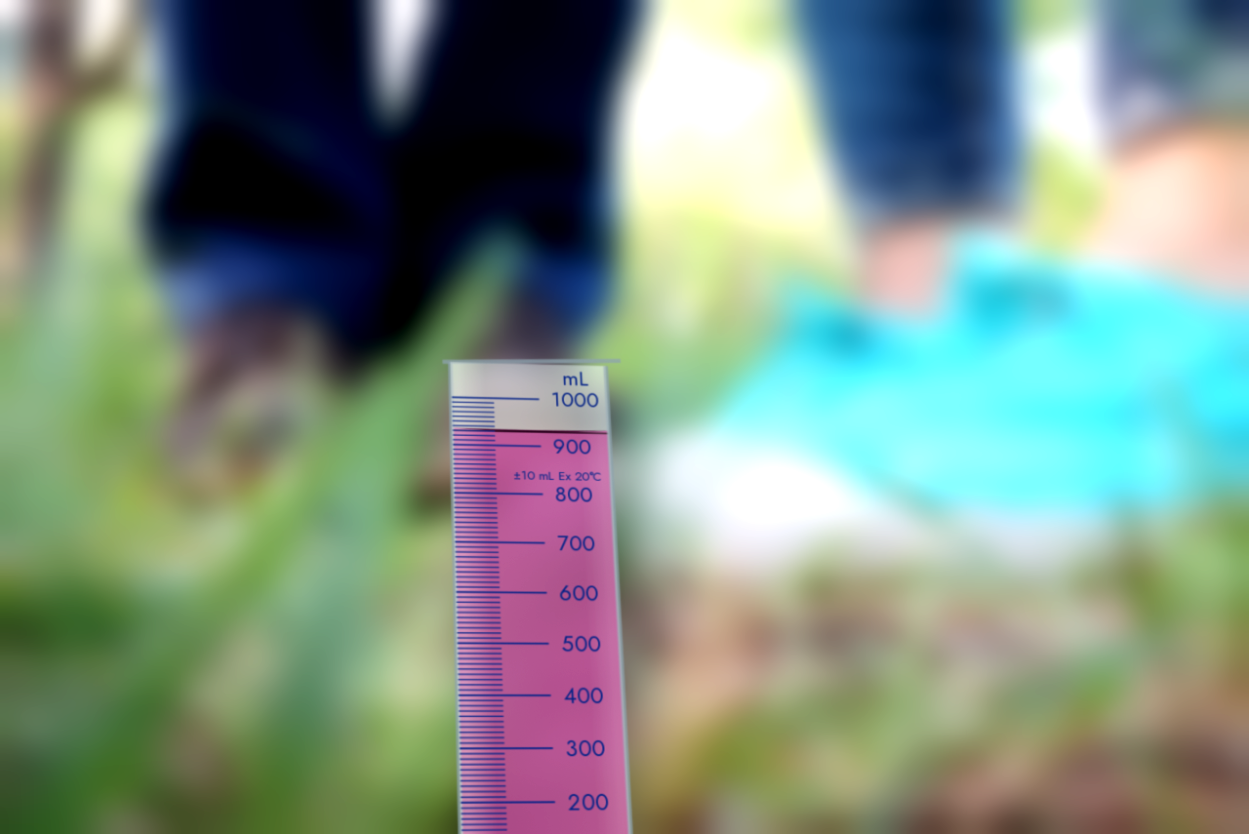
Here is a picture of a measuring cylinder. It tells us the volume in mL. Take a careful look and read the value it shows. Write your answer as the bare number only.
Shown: 930
